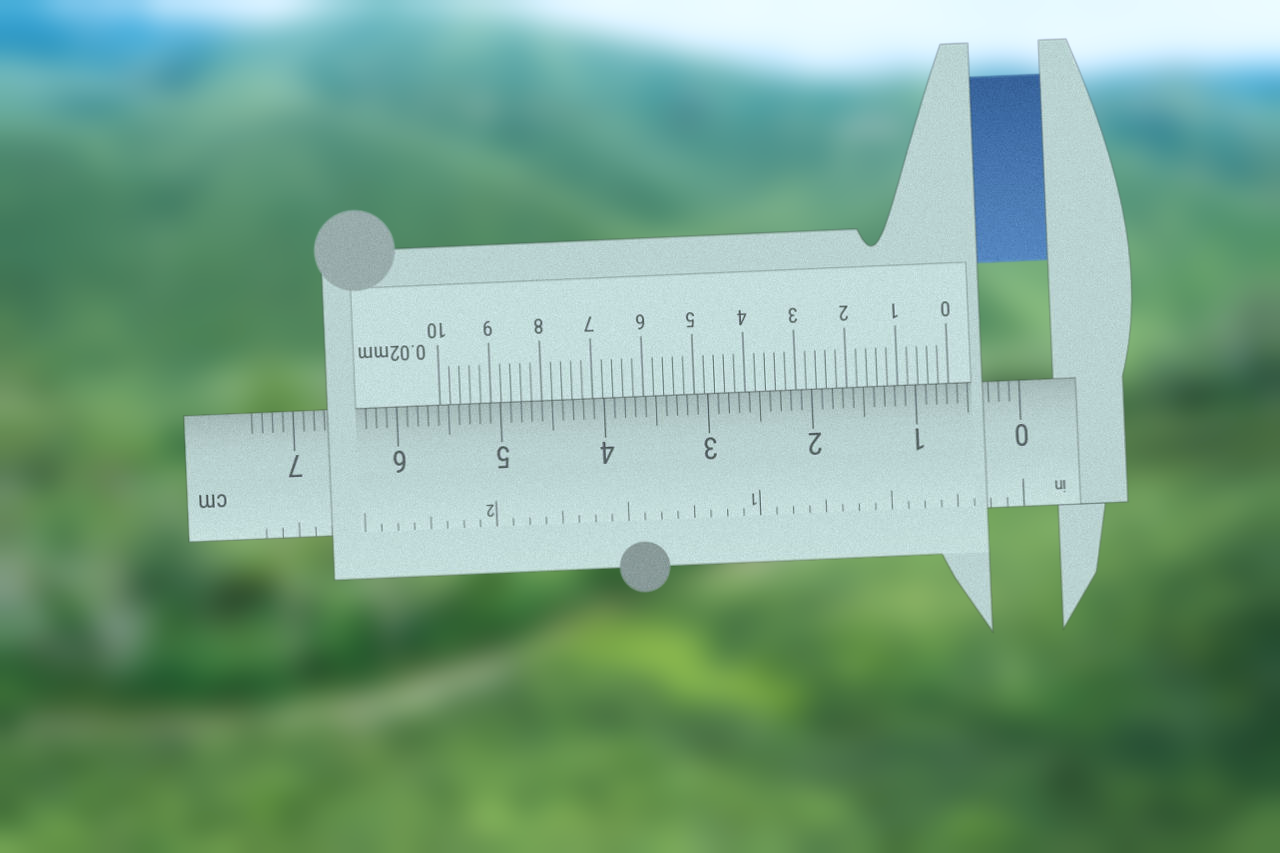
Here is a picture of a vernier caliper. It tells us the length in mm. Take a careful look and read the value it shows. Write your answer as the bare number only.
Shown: 6.8
